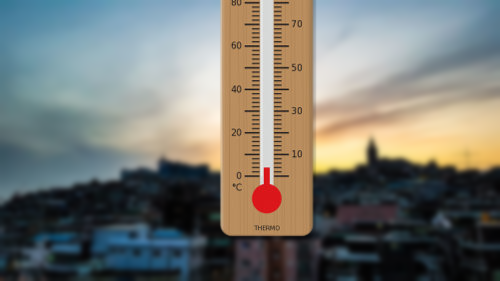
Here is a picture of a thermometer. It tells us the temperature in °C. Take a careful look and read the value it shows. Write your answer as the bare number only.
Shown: 4
